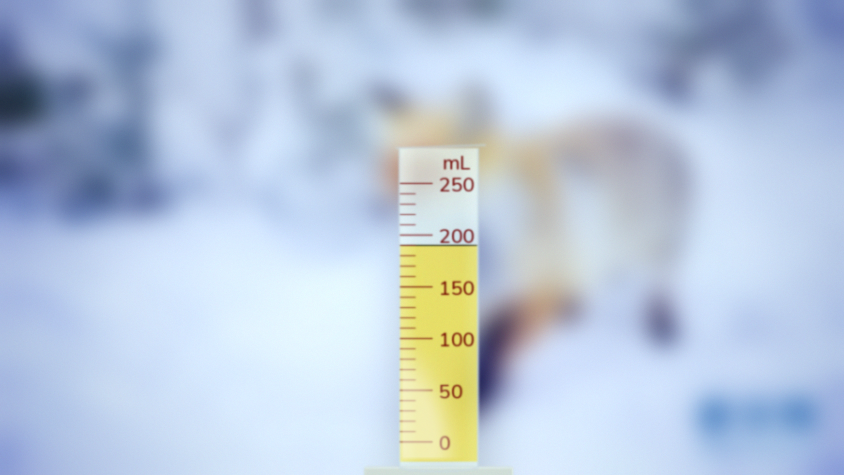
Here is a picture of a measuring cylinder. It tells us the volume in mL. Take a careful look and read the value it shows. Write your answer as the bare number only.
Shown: 190
